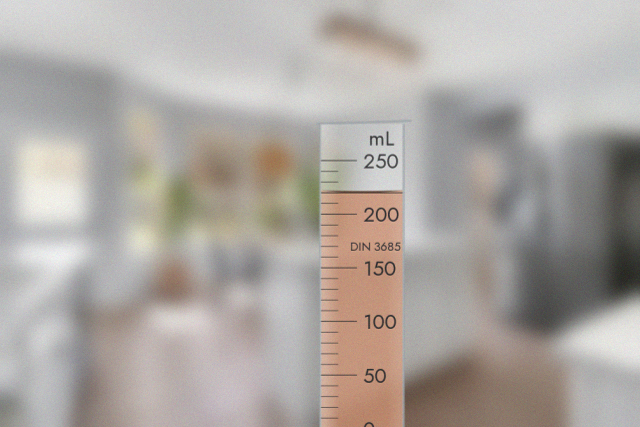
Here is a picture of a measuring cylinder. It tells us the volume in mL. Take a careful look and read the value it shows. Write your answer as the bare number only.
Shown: 220
